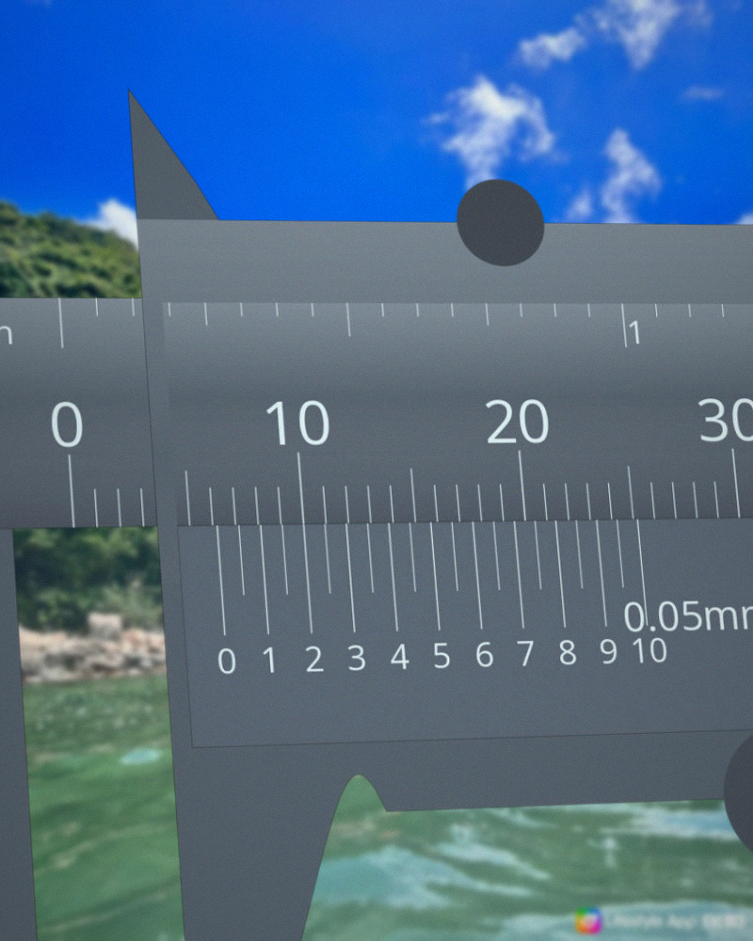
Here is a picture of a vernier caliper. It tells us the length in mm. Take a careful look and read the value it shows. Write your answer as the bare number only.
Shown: 6.20
